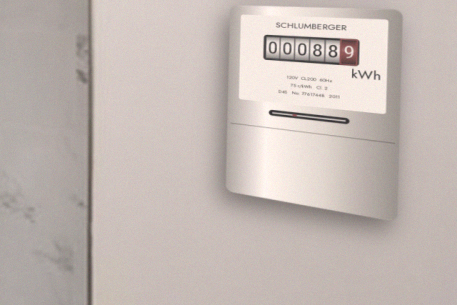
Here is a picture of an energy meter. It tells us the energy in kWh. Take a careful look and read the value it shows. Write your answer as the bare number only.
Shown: 88.9
